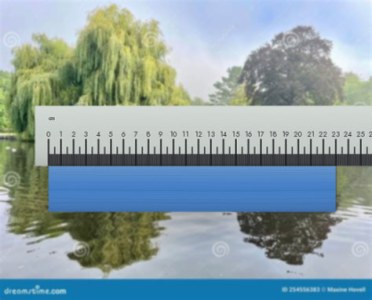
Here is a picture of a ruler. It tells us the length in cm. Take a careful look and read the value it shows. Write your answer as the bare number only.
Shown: 23
